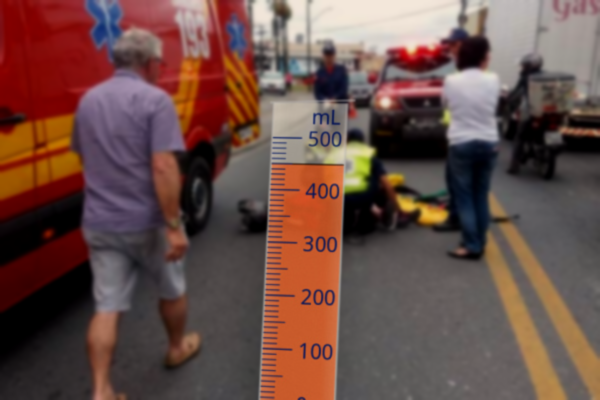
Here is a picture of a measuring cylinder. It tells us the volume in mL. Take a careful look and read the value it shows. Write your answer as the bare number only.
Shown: 450
